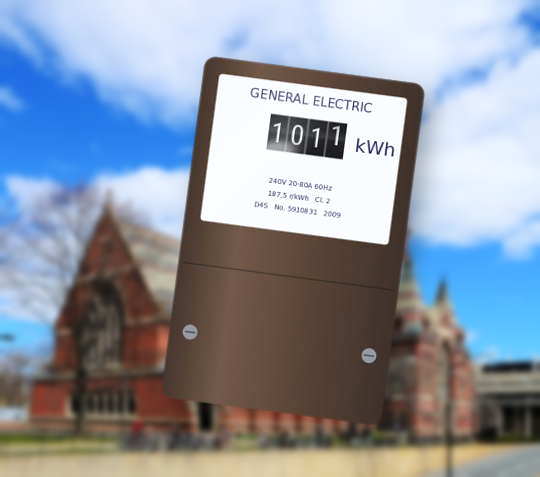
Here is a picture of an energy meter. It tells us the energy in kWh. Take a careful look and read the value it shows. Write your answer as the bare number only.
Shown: 1011
